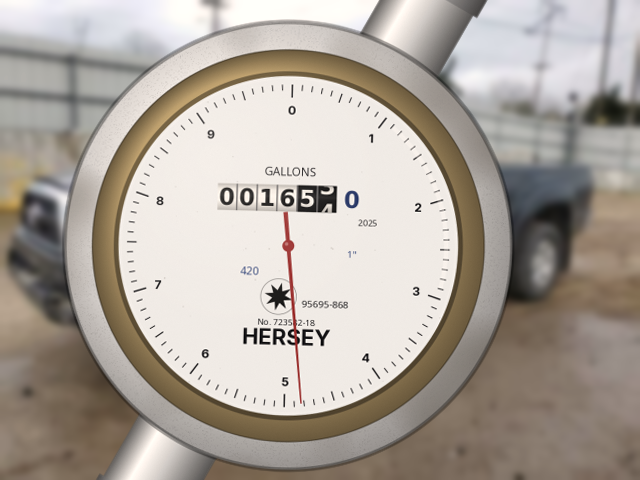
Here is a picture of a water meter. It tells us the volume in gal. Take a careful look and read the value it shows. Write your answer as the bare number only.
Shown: 16534.8
